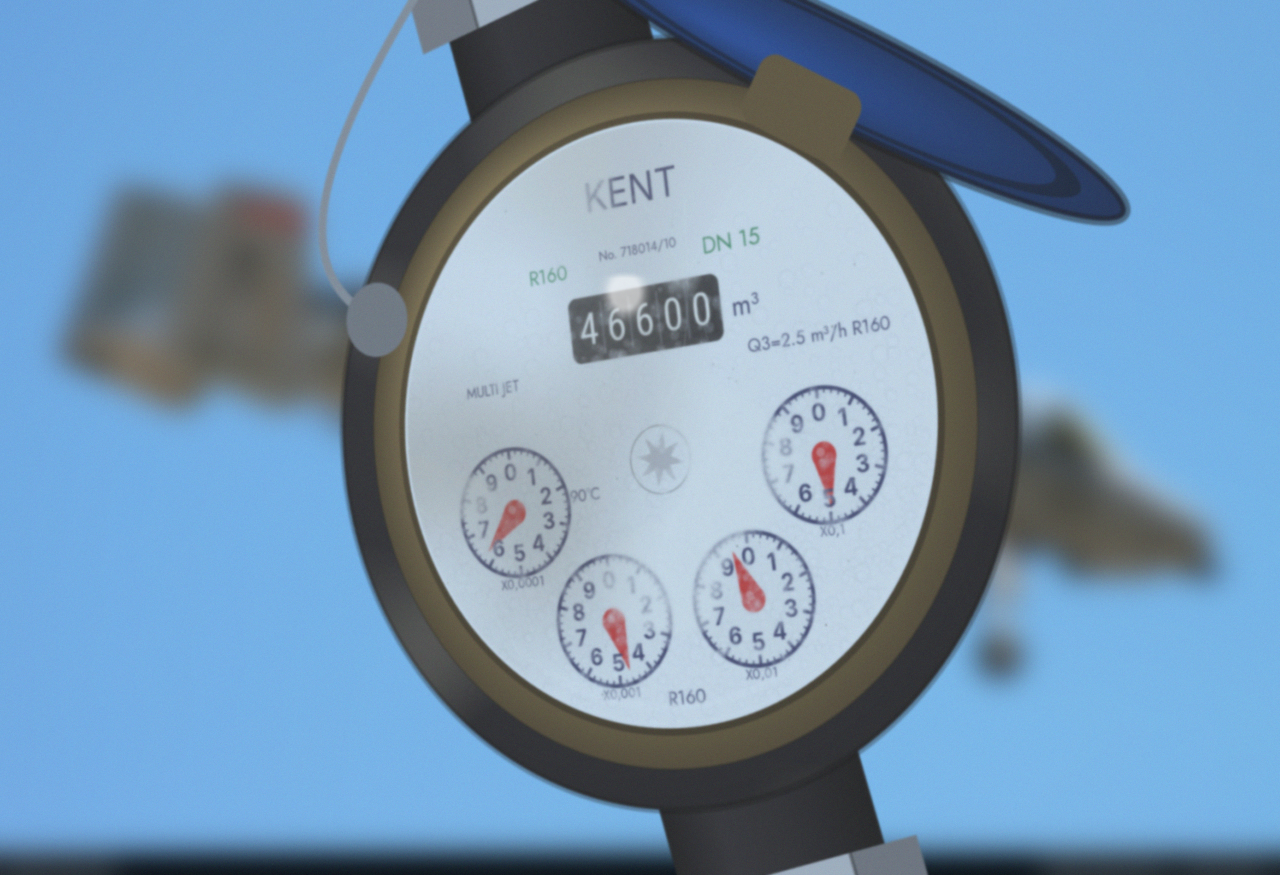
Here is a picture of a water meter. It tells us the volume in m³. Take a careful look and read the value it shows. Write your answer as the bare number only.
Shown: 46600.4946
